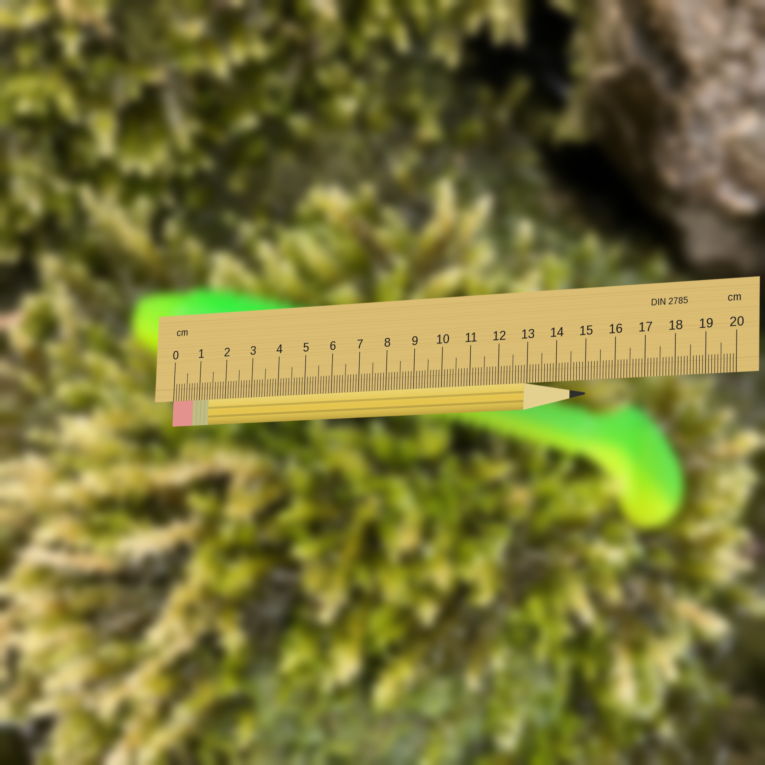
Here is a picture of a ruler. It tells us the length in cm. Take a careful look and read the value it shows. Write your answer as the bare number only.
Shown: 15
